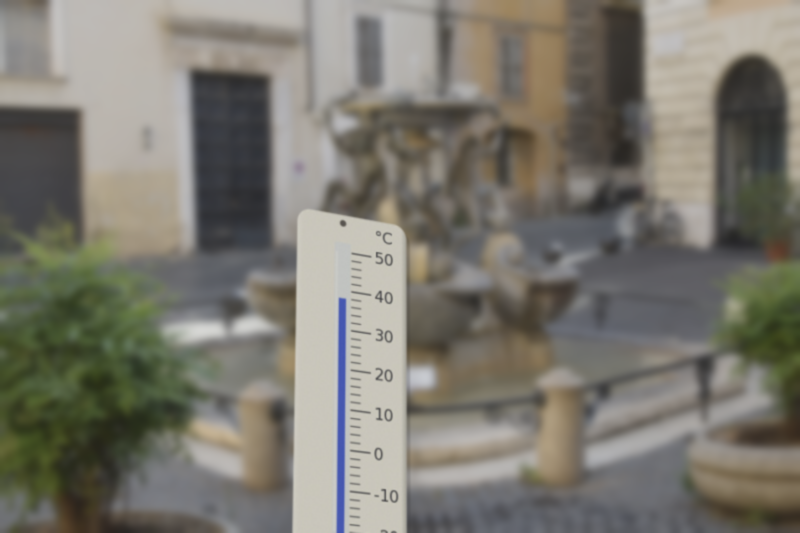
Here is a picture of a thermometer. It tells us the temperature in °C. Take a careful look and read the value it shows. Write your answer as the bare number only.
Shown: 38
